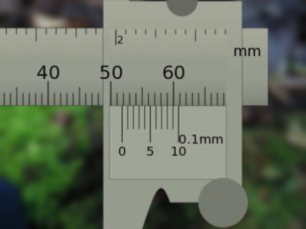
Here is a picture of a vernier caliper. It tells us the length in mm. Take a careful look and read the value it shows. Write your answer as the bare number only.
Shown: 51.8
